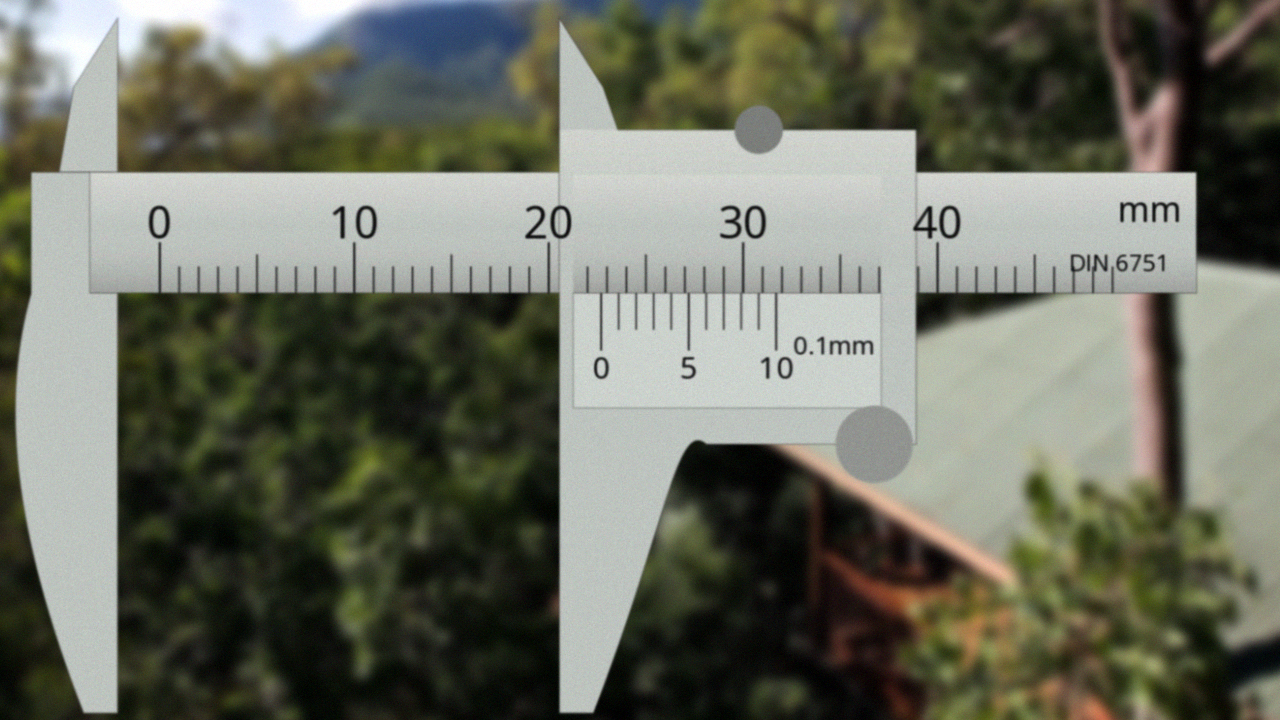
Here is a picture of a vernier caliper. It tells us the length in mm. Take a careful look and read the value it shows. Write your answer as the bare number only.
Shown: 22.7
